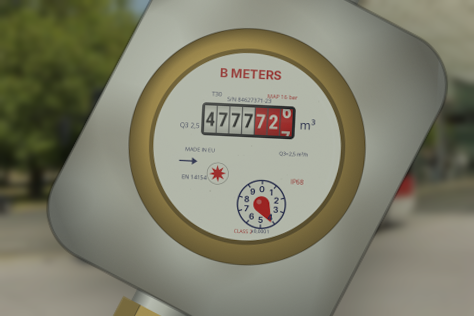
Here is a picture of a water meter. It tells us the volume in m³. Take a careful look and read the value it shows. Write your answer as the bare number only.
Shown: 4777.7264
